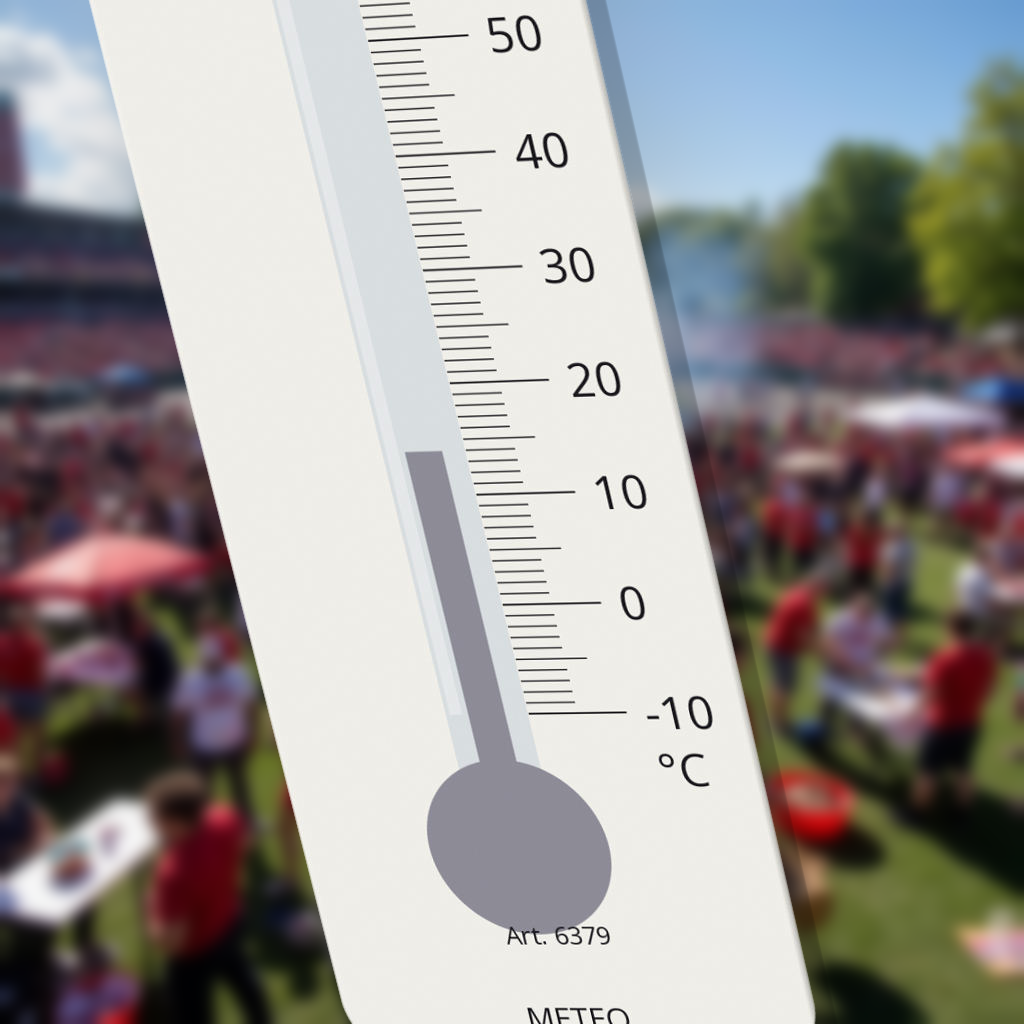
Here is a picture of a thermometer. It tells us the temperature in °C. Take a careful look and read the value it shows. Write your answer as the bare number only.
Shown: 14
